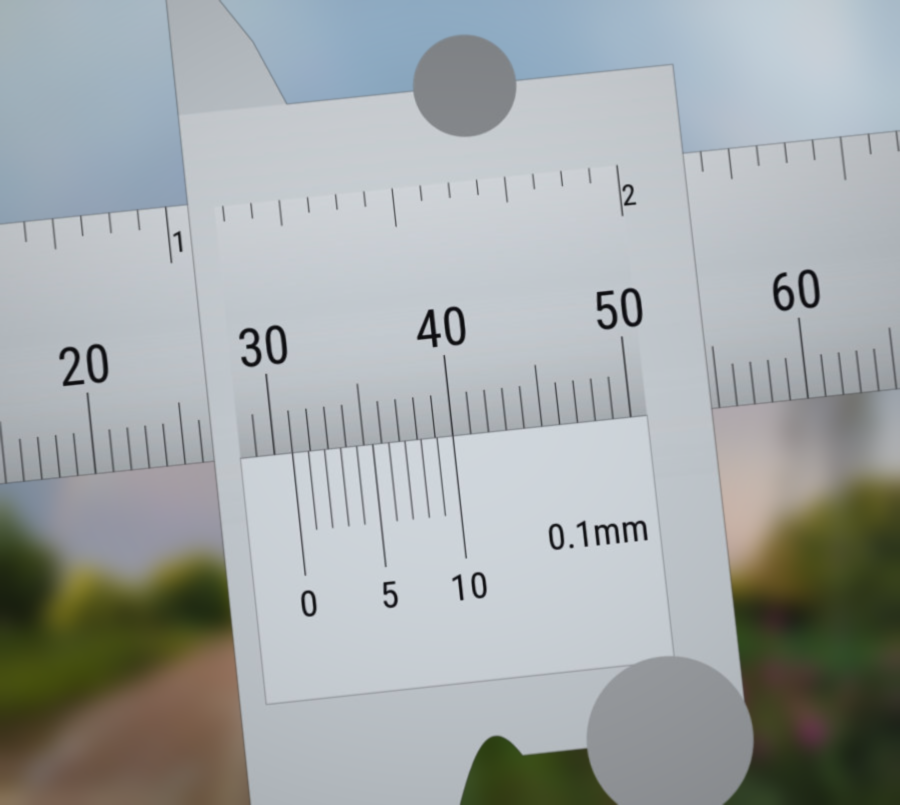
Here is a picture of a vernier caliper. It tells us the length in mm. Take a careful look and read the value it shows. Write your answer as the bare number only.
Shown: 31.0
